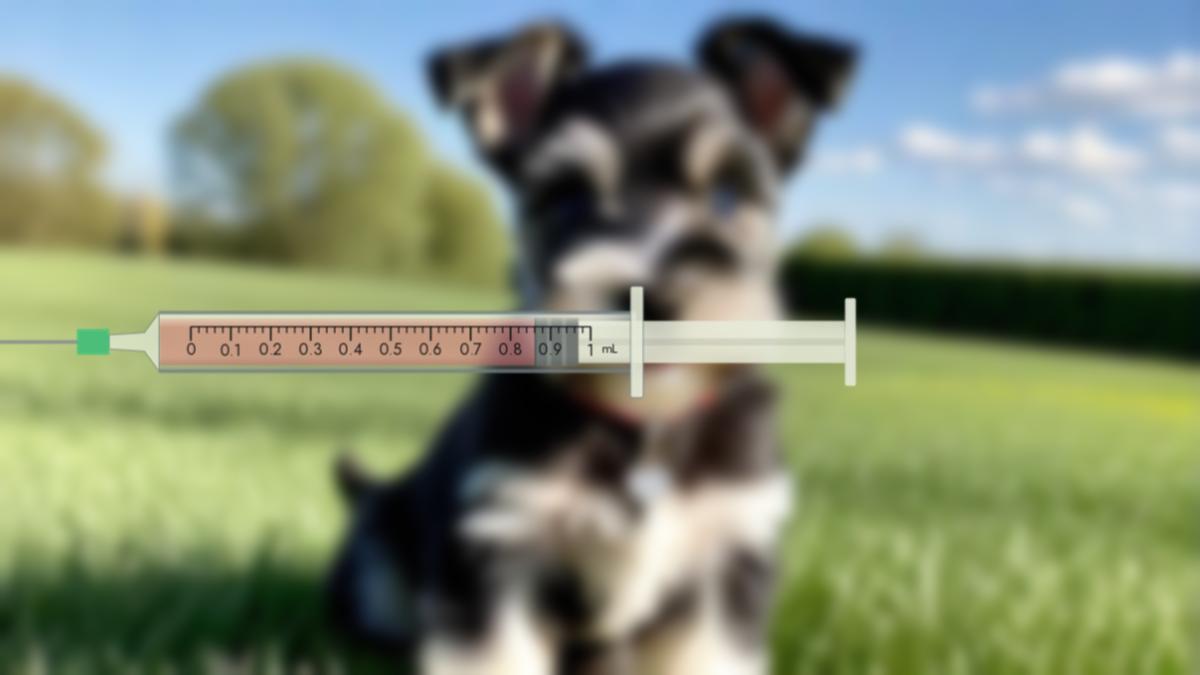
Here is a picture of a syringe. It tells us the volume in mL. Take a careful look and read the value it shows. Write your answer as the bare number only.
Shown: 0.86
